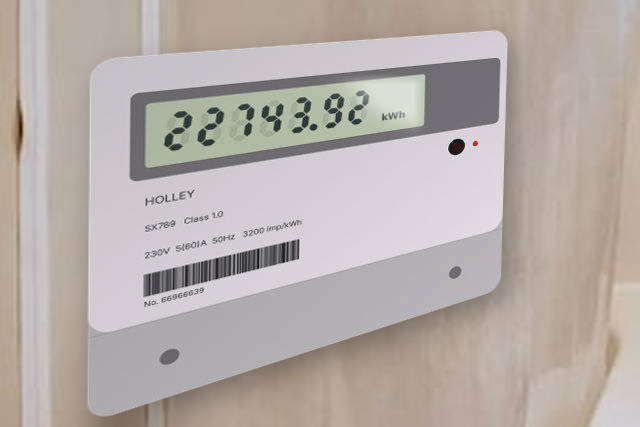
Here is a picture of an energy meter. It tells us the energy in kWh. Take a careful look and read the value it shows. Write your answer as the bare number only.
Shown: 22743.92
